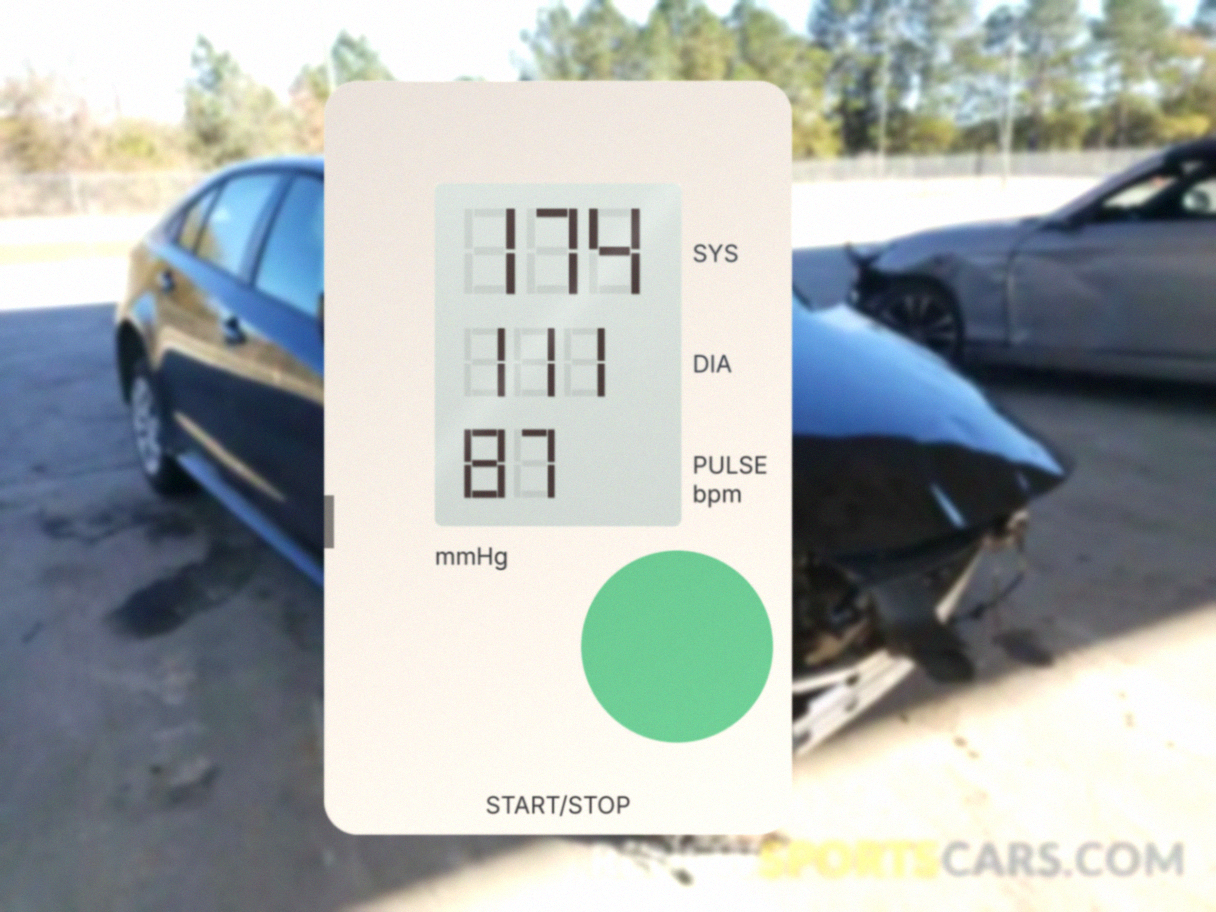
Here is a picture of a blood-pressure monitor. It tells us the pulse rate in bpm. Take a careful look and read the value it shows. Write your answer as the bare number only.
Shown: 87
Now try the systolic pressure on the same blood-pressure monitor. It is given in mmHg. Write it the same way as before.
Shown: 174
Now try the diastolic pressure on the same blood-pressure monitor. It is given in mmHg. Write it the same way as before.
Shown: 111
